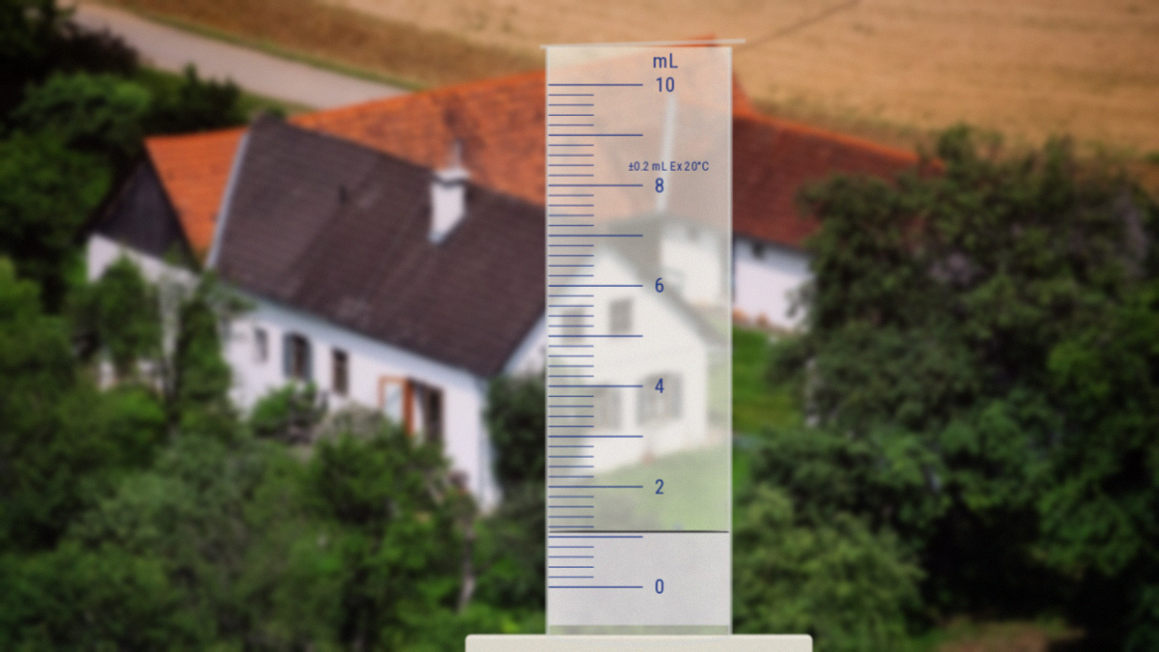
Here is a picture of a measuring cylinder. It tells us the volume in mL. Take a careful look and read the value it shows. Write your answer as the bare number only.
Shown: 1.1
